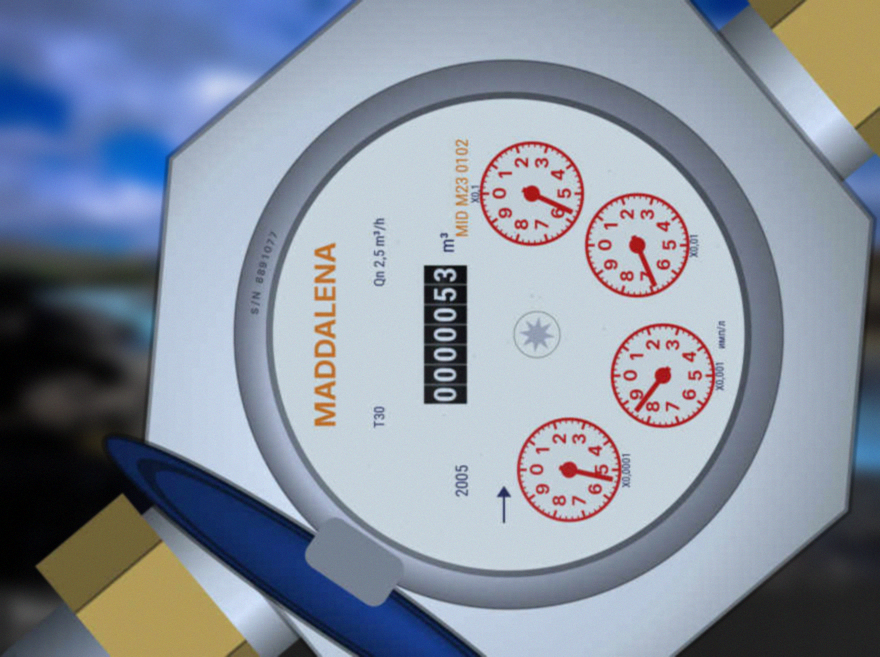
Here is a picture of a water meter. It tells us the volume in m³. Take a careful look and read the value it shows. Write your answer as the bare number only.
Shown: 53.5685
